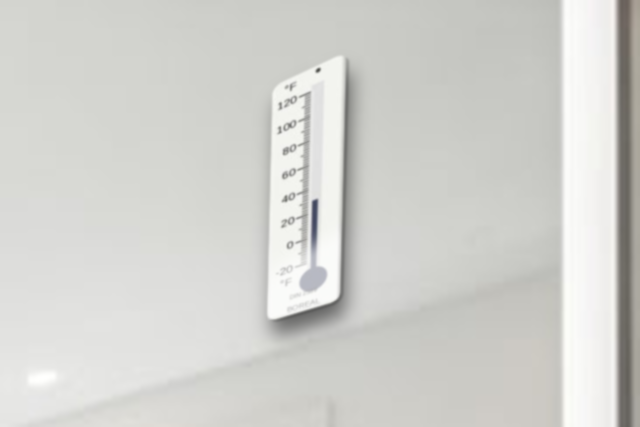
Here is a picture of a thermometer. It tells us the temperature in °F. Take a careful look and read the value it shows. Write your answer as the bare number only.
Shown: 30
